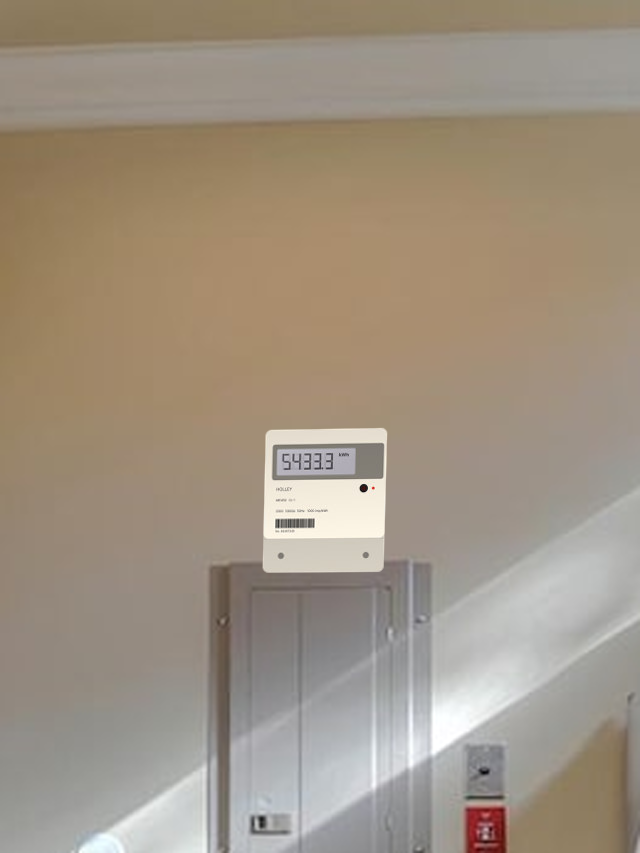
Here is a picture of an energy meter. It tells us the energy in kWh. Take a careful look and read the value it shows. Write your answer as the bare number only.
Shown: 5433.3
